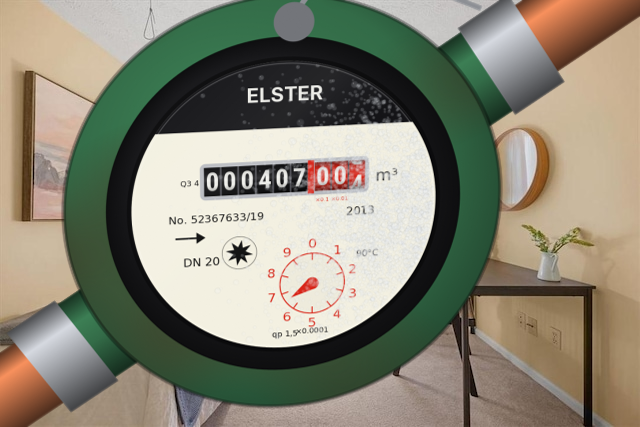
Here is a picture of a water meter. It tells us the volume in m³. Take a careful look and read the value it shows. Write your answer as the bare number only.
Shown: 407.0036
